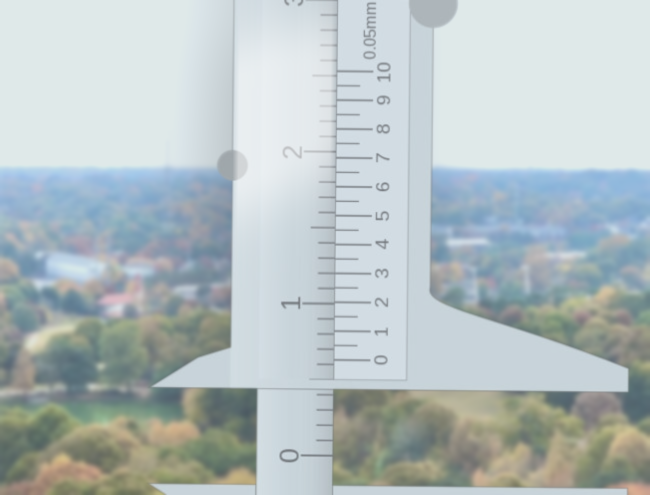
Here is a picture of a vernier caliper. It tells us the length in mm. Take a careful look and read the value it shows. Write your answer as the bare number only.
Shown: 6.3
